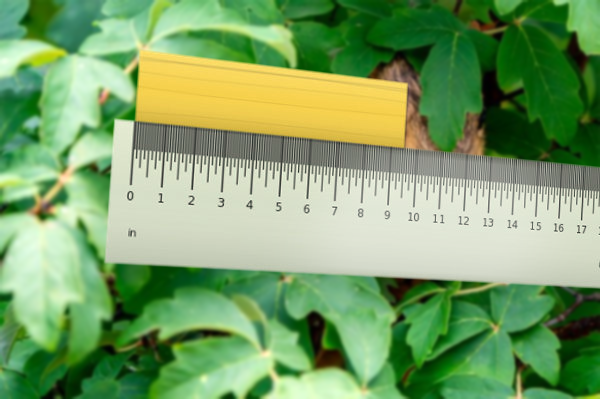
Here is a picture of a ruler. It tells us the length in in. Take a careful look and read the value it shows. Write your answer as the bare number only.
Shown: 9.5
